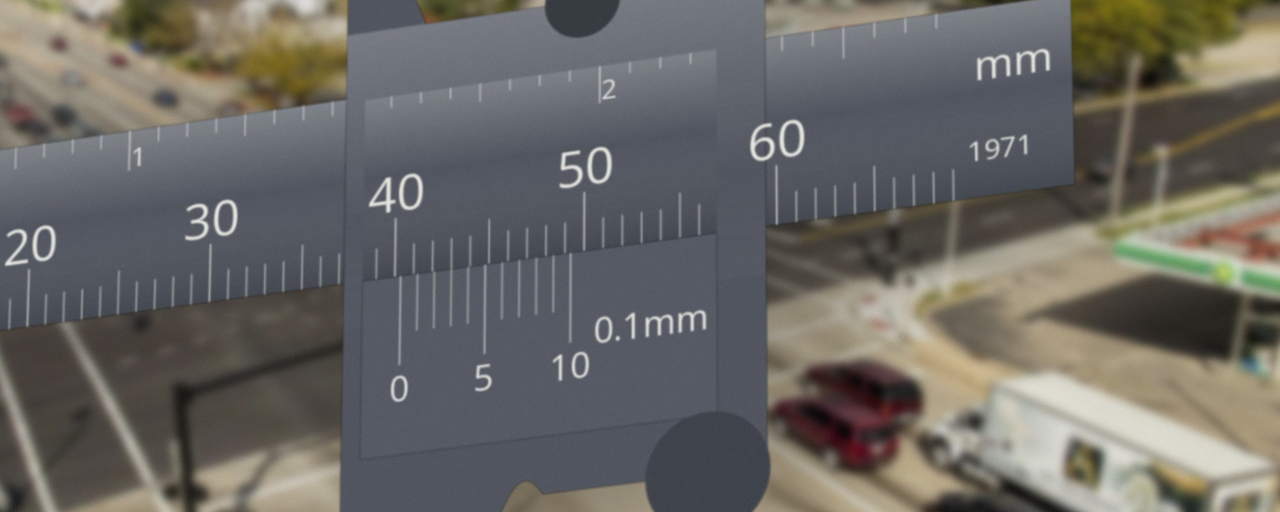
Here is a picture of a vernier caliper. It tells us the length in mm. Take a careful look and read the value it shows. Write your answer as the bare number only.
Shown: 40.3
